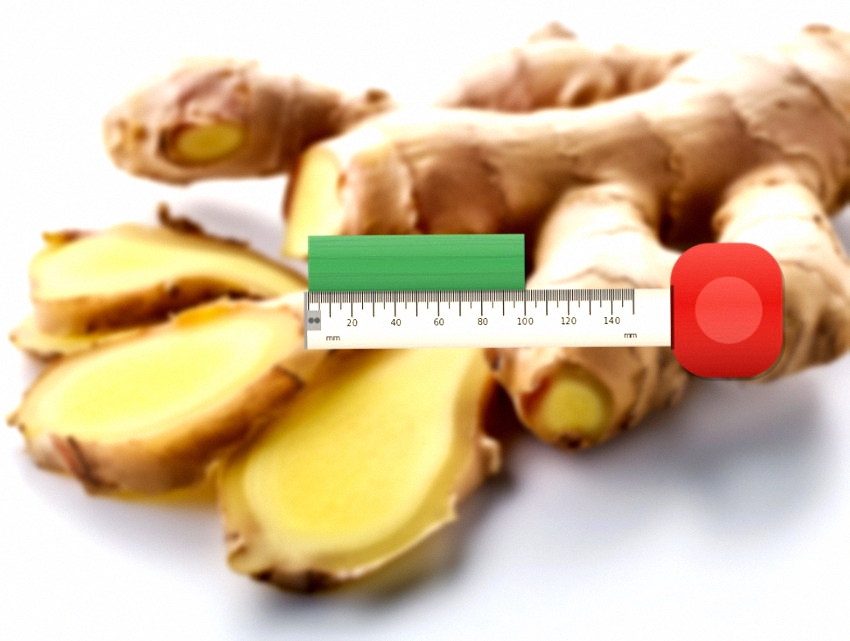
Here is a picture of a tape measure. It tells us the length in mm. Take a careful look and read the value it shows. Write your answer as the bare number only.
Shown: 100
